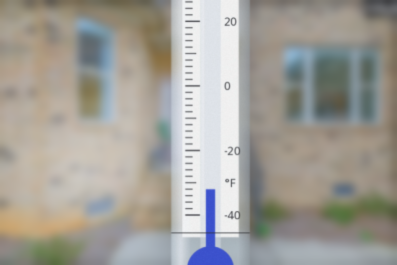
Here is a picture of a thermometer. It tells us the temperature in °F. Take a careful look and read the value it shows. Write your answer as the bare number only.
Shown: -32
